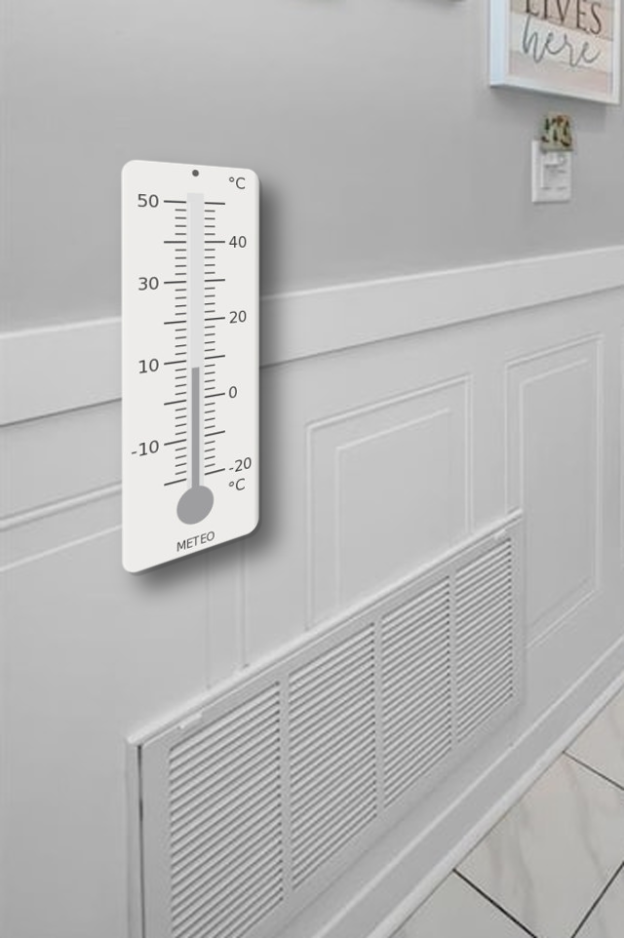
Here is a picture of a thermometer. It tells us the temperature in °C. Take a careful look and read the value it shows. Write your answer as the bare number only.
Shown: 8
